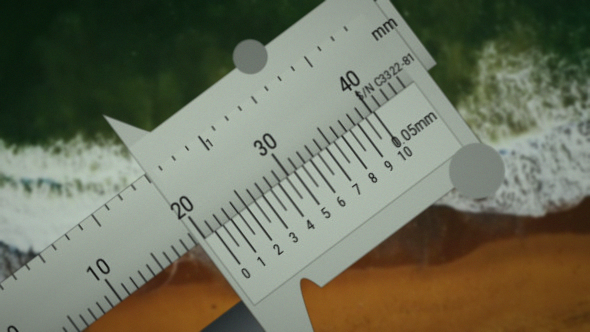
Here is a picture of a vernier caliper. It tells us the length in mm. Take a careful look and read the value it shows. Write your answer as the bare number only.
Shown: 21.2
